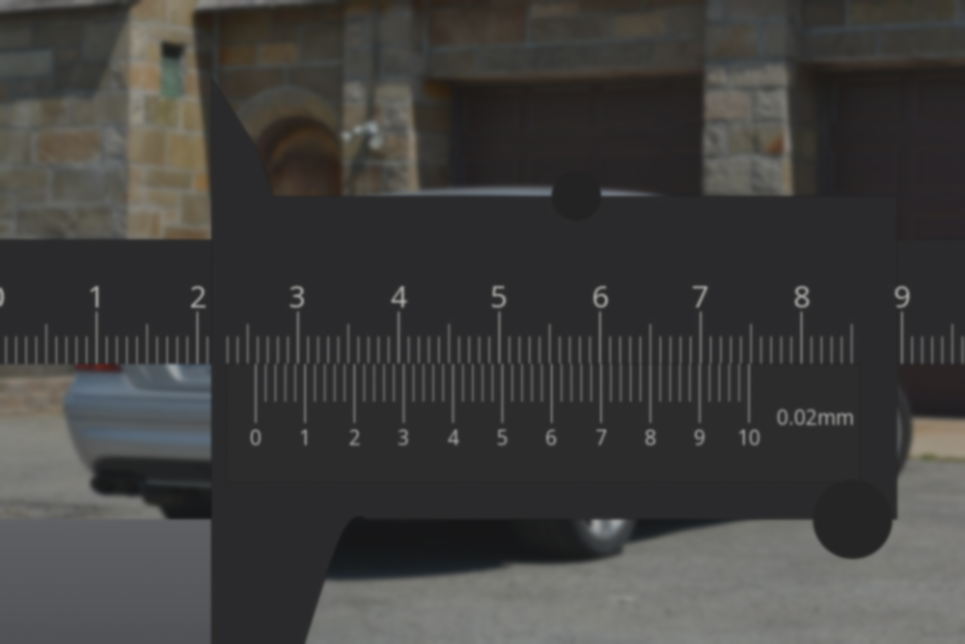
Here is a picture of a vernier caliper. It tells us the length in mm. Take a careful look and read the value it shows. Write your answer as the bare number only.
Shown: 25.8
